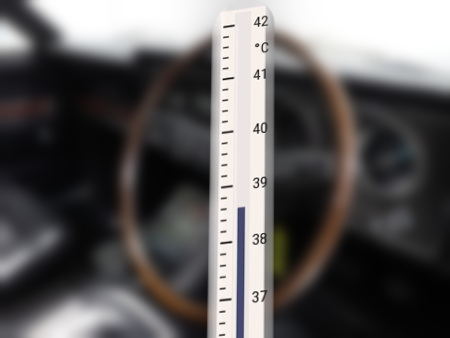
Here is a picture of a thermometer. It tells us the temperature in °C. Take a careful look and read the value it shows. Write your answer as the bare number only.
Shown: 38.6
